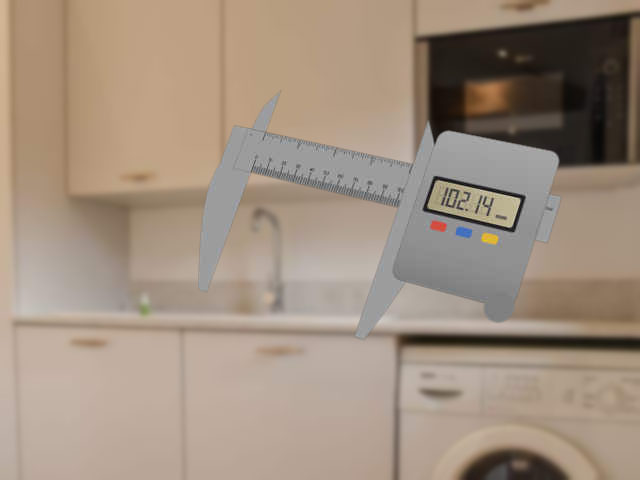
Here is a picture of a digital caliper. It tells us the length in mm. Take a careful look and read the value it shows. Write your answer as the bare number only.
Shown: 102.14
